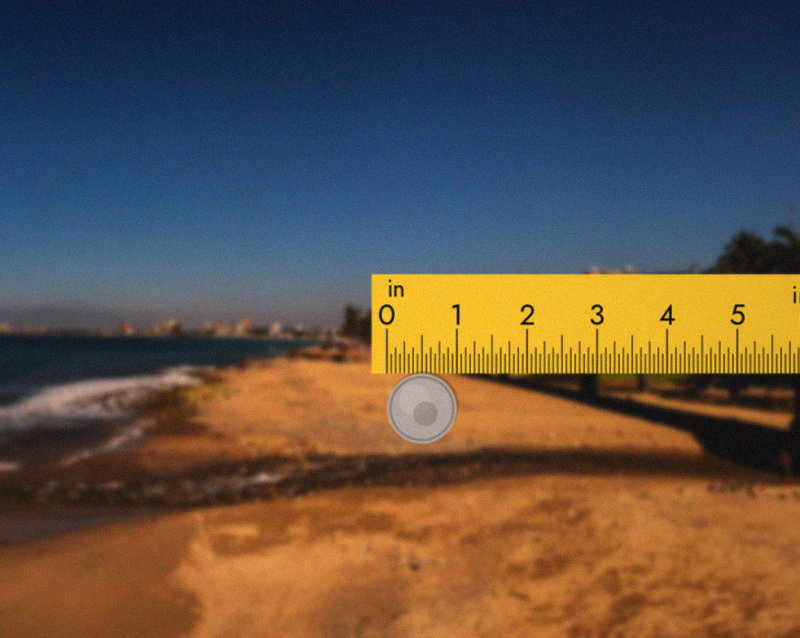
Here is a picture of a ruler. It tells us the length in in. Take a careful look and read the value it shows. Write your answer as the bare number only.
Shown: 1
